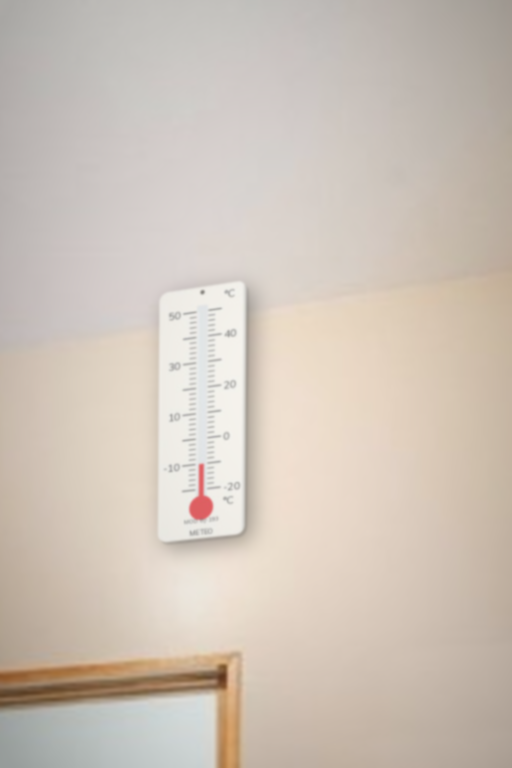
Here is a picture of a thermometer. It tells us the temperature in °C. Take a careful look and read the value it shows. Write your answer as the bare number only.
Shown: -10
